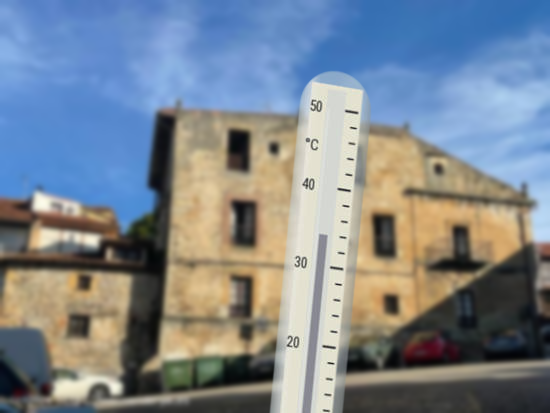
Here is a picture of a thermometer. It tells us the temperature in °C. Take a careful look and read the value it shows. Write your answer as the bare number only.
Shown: 34
